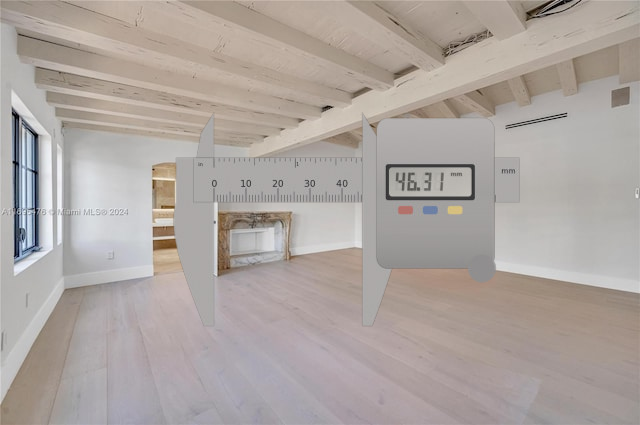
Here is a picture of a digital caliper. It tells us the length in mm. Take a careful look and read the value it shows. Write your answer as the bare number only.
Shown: 46.31
